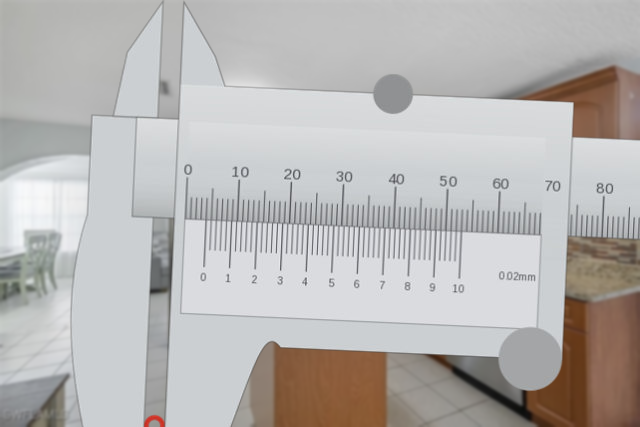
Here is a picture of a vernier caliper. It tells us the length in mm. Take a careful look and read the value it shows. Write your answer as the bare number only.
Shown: 4.0
